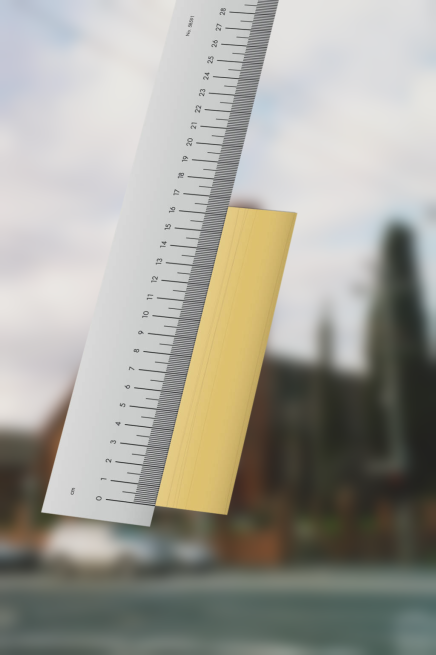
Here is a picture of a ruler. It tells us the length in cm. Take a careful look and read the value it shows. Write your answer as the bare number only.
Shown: 16.5
